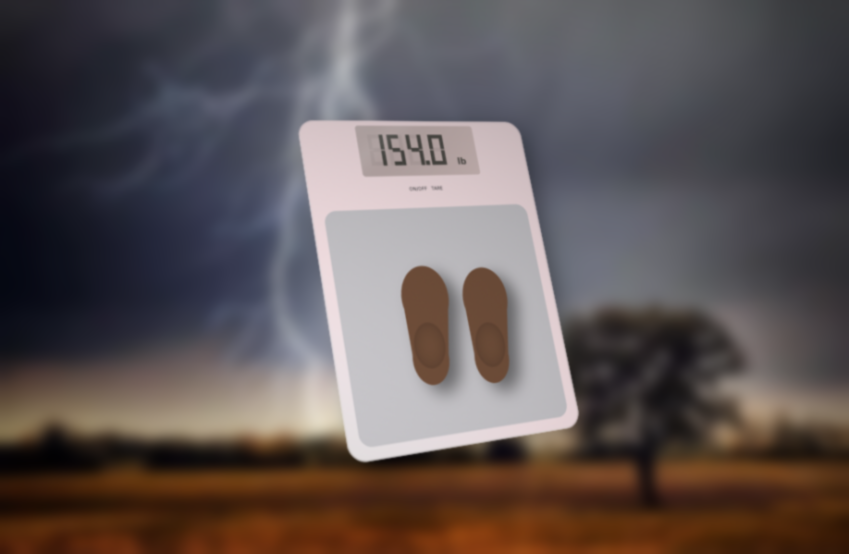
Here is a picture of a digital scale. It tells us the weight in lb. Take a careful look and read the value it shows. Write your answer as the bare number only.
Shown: 154.0
